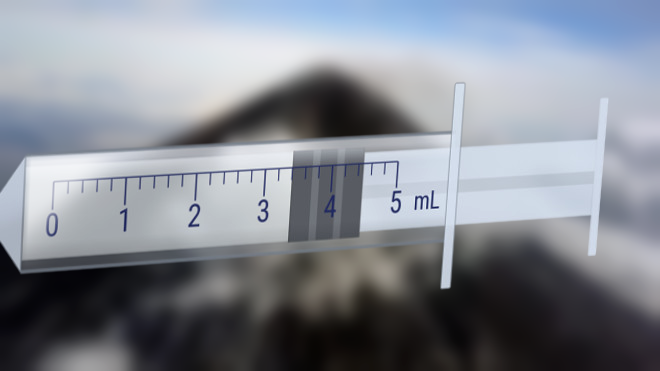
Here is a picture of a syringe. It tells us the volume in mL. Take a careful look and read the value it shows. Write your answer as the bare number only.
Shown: 3.4
